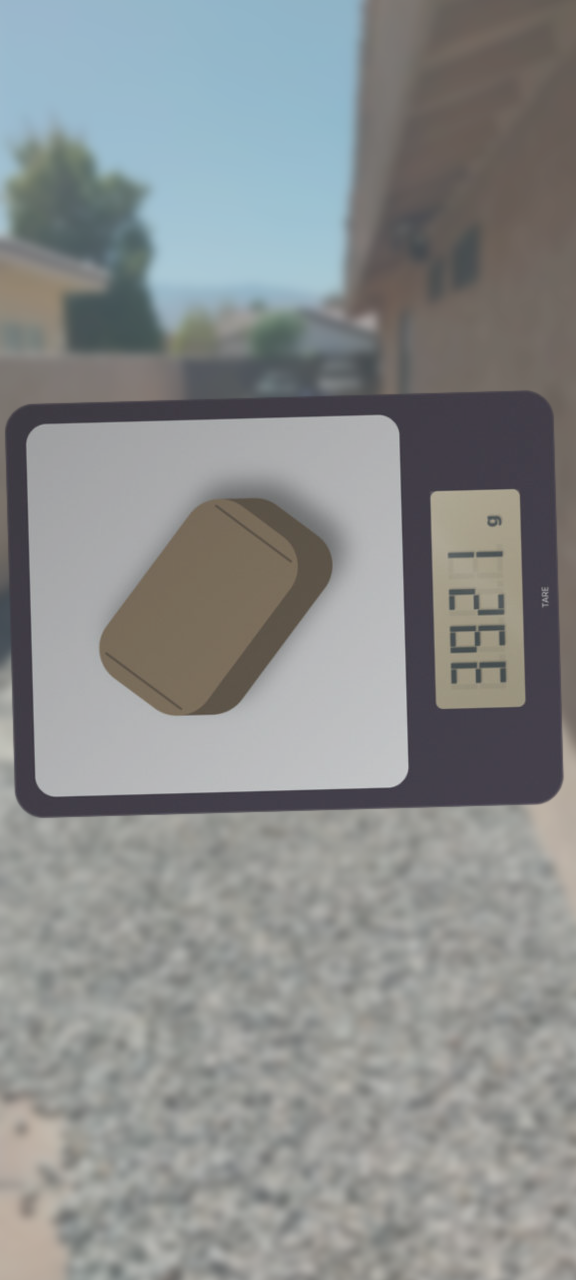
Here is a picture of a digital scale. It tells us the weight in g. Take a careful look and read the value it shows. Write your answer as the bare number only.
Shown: 3921
